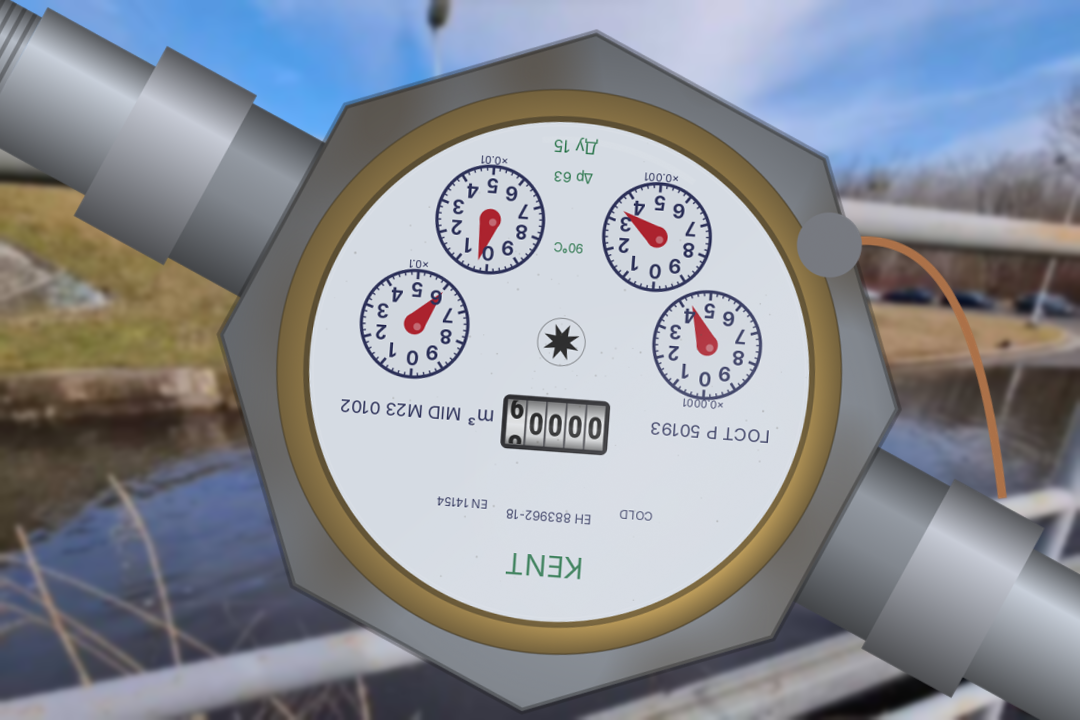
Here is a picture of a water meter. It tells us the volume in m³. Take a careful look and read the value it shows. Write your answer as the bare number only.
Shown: 8.6034
